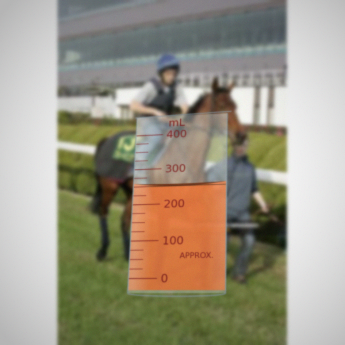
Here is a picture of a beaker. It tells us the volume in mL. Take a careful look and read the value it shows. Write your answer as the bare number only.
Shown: 250
